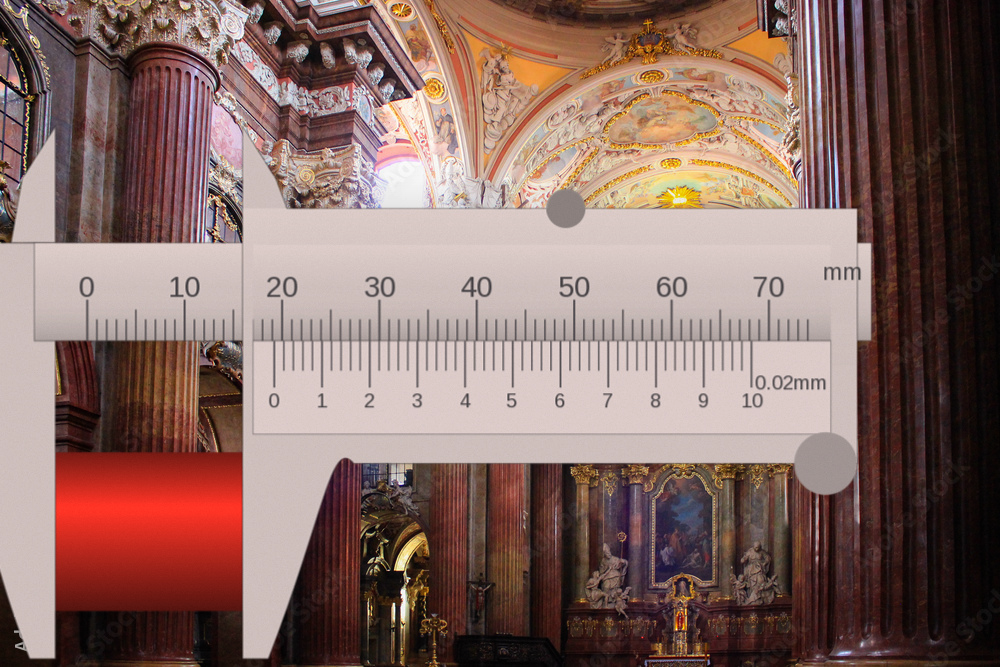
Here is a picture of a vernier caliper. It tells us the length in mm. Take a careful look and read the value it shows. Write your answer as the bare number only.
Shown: 19.2
